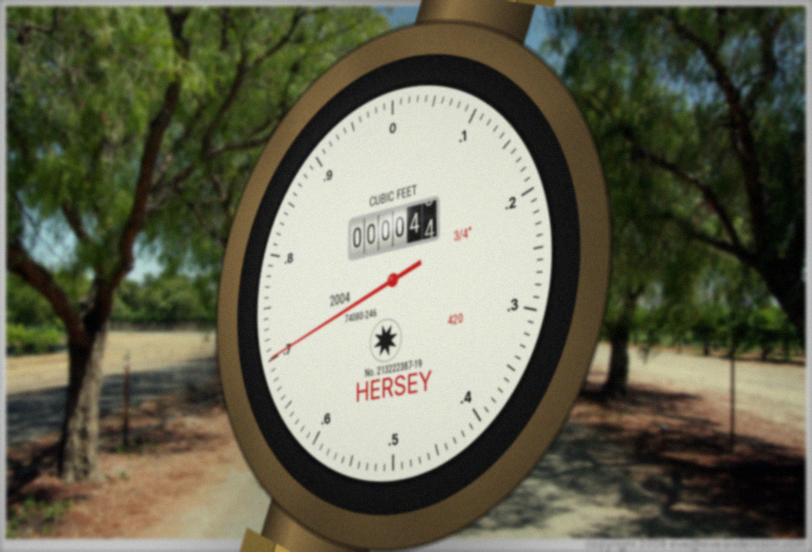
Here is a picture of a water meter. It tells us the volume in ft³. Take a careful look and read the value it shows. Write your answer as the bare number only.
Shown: 43.70
